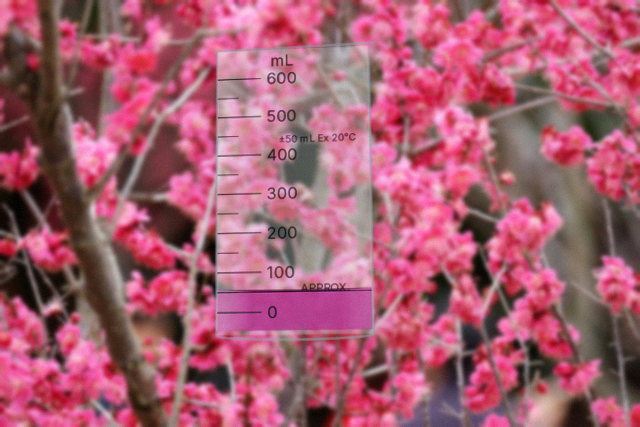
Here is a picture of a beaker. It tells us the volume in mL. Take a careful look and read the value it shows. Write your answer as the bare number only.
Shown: 50
